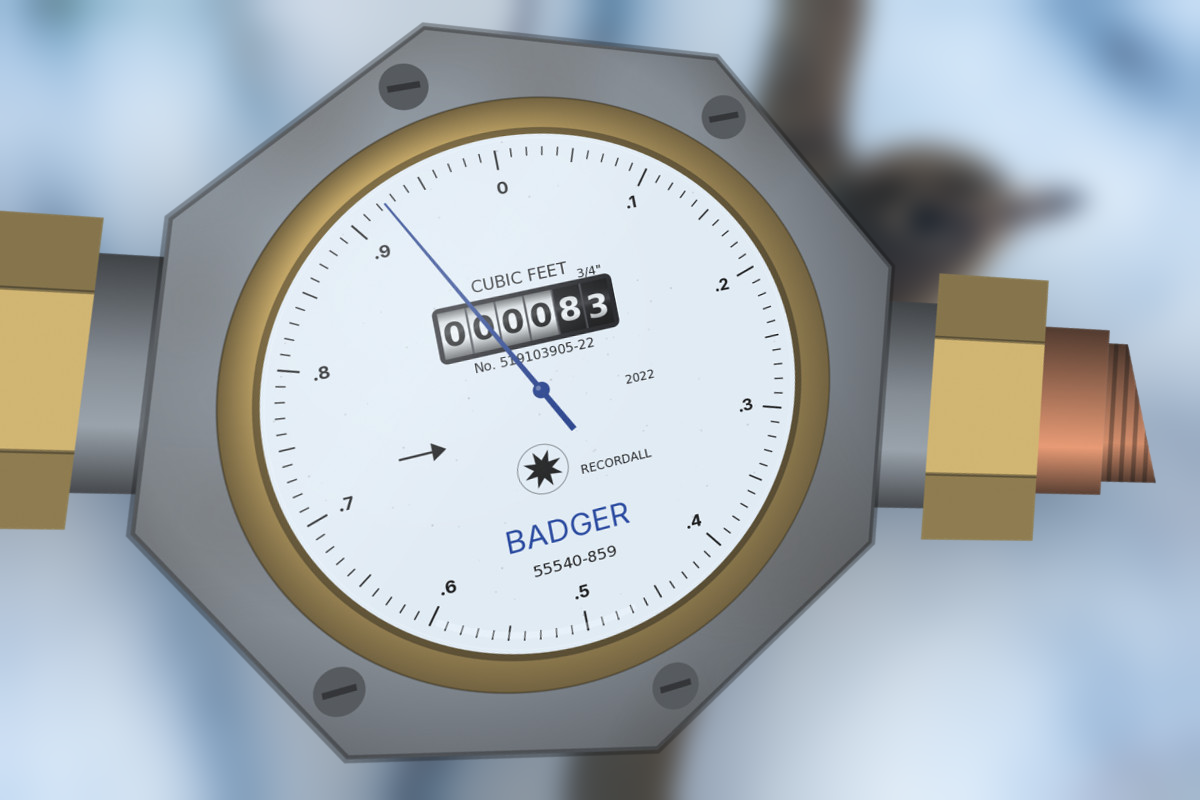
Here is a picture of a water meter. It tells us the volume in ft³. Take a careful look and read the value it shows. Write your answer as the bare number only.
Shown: 82.92
